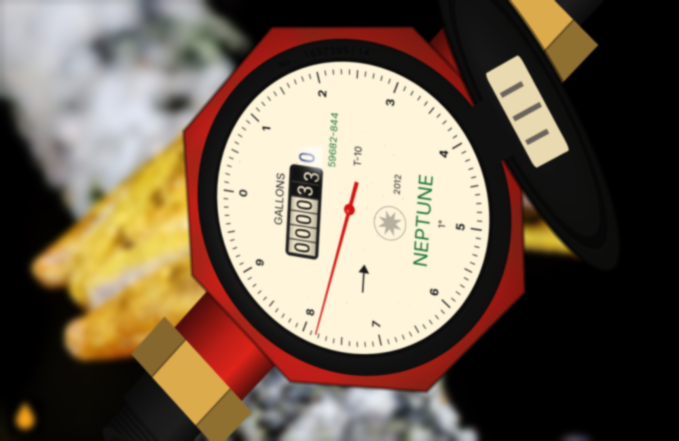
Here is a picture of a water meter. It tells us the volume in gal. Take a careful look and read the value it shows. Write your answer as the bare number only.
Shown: 327.8
